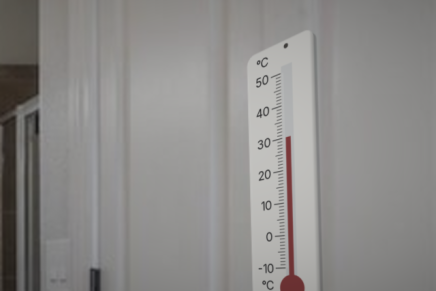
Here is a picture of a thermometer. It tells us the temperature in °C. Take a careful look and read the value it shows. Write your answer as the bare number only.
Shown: 30
